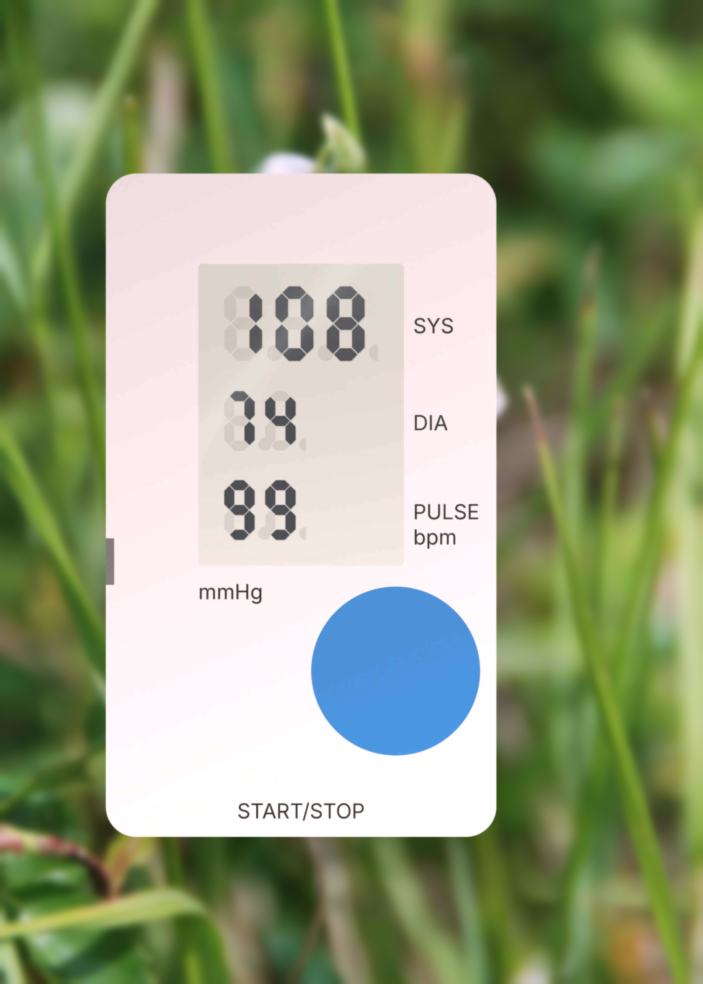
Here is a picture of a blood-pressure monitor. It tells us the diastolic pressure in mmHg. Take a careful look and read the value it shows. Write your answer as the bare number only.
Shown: 74
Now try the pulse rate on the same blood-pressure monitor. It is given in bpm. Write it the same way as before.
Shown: 99
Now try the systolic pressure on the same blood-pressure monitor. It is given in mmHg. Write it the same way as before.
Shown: 108
